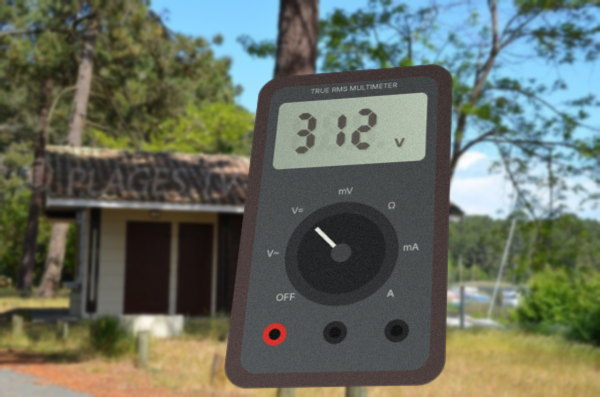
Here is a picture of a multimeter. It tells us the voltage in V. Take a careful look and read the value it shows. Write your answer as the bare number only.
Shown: 312
